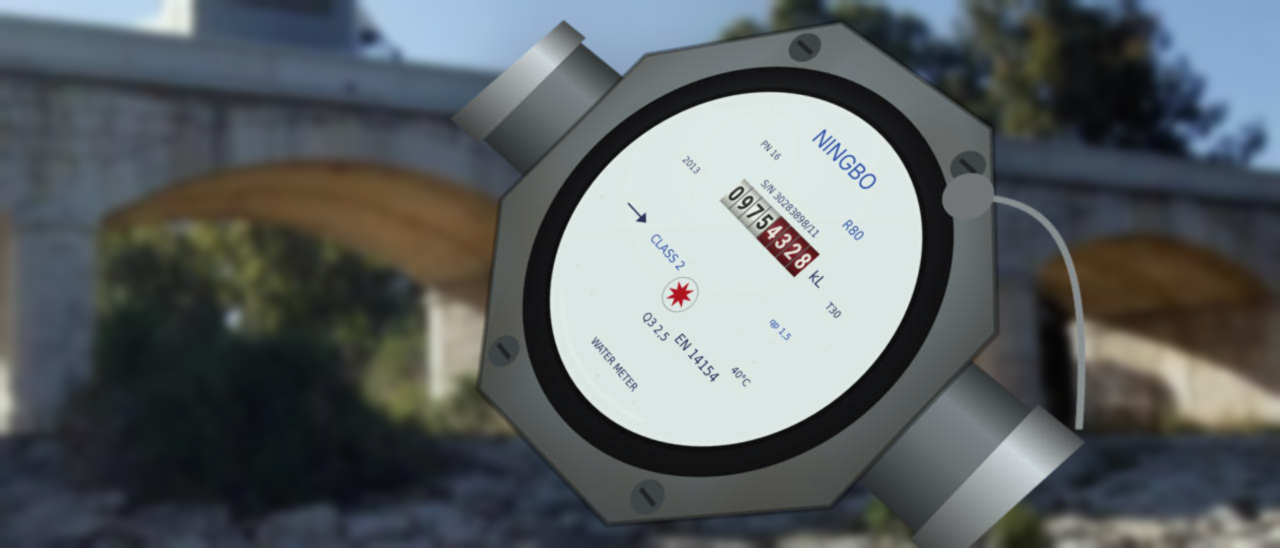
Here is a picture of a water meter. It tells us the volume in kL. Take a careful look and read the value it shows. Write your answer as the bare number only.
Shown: 975.4328
